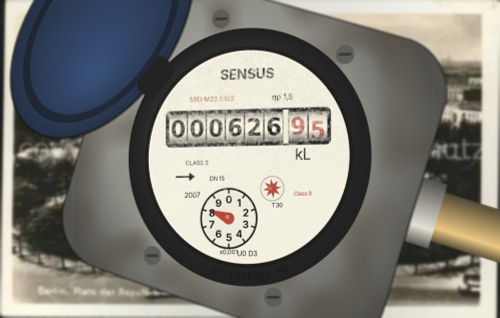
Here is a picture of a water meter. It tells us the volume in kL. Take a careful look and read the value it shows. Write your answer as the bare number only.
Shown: 626.948
